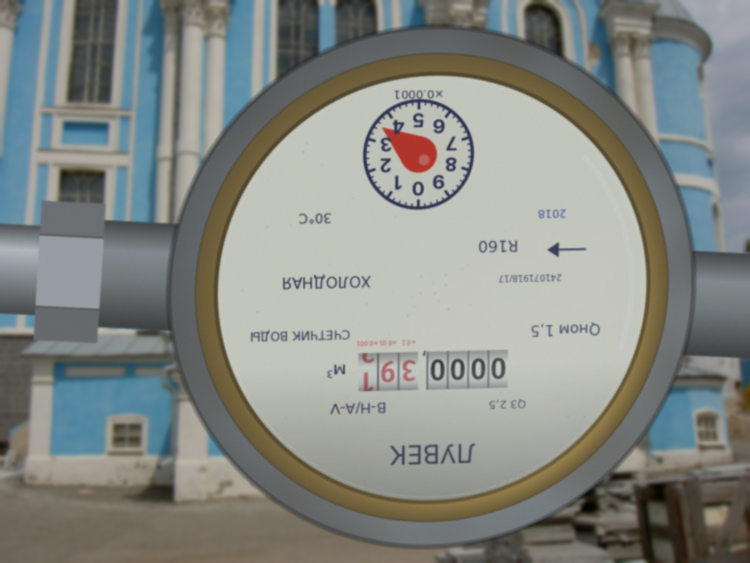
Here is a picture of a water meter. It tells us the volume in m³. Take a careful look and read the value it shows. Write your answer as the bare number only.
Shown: 0.3913
